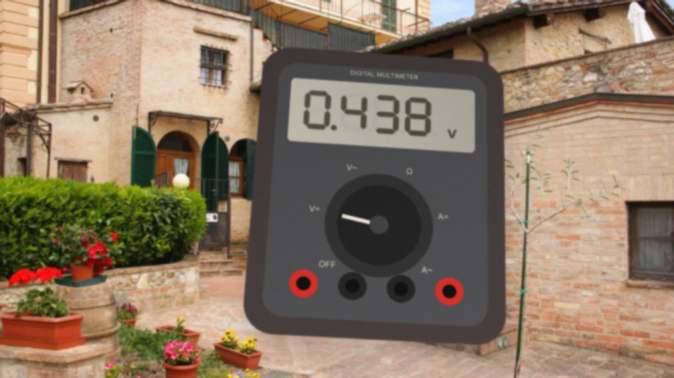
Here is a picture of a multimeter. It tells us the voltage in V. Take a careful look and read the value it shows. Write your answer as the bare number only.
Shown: 0.438
